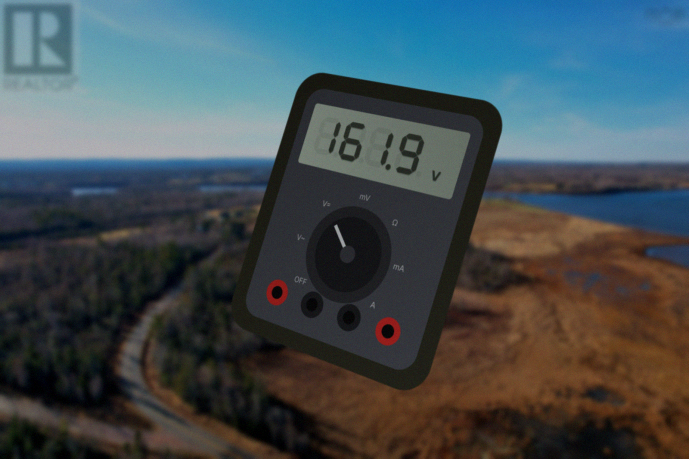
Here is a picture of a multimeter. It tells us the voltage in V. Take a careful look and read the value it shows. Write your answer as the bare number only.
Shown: 161.9
